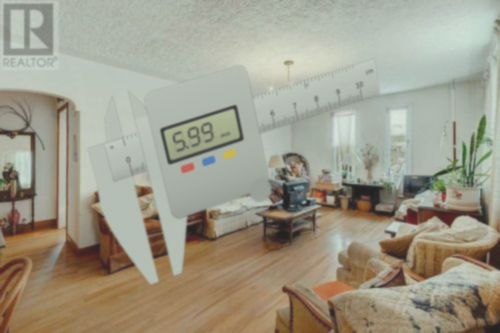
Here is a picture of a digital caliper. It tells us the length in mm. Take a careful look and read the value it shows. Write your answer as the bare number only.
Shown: 5.99
